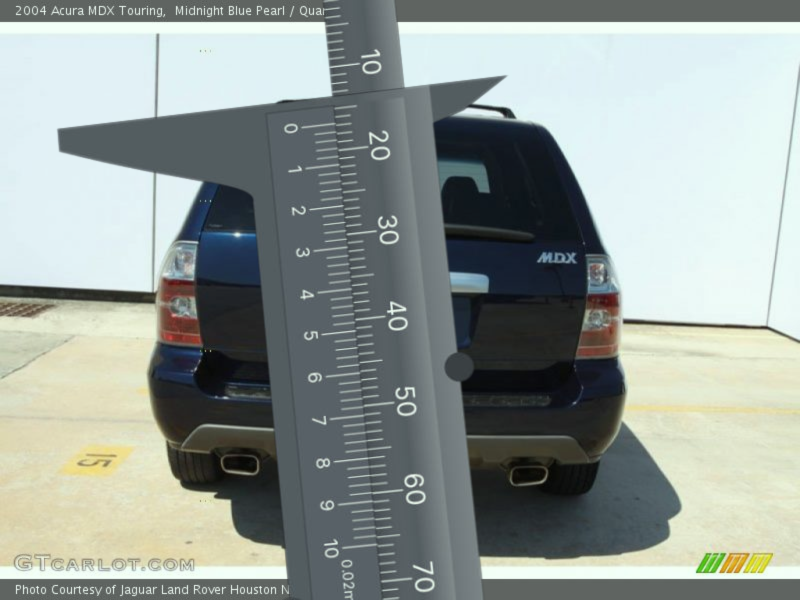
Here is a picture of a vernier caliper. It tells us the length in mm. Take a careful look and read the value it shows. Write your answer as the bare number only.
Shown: 16.8
